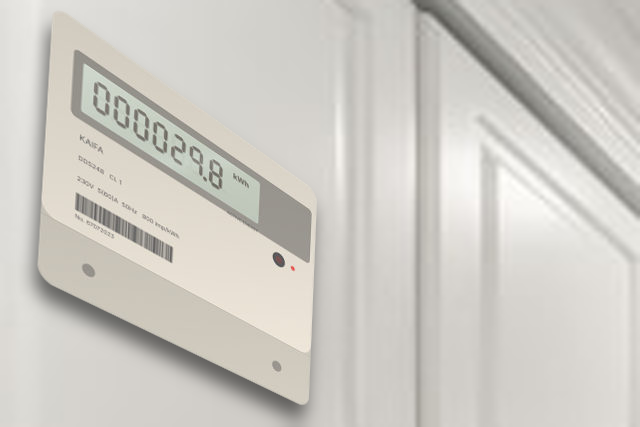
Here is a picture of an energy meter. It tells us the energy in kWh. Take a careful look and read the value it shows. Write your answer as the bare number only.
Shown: 29.8
